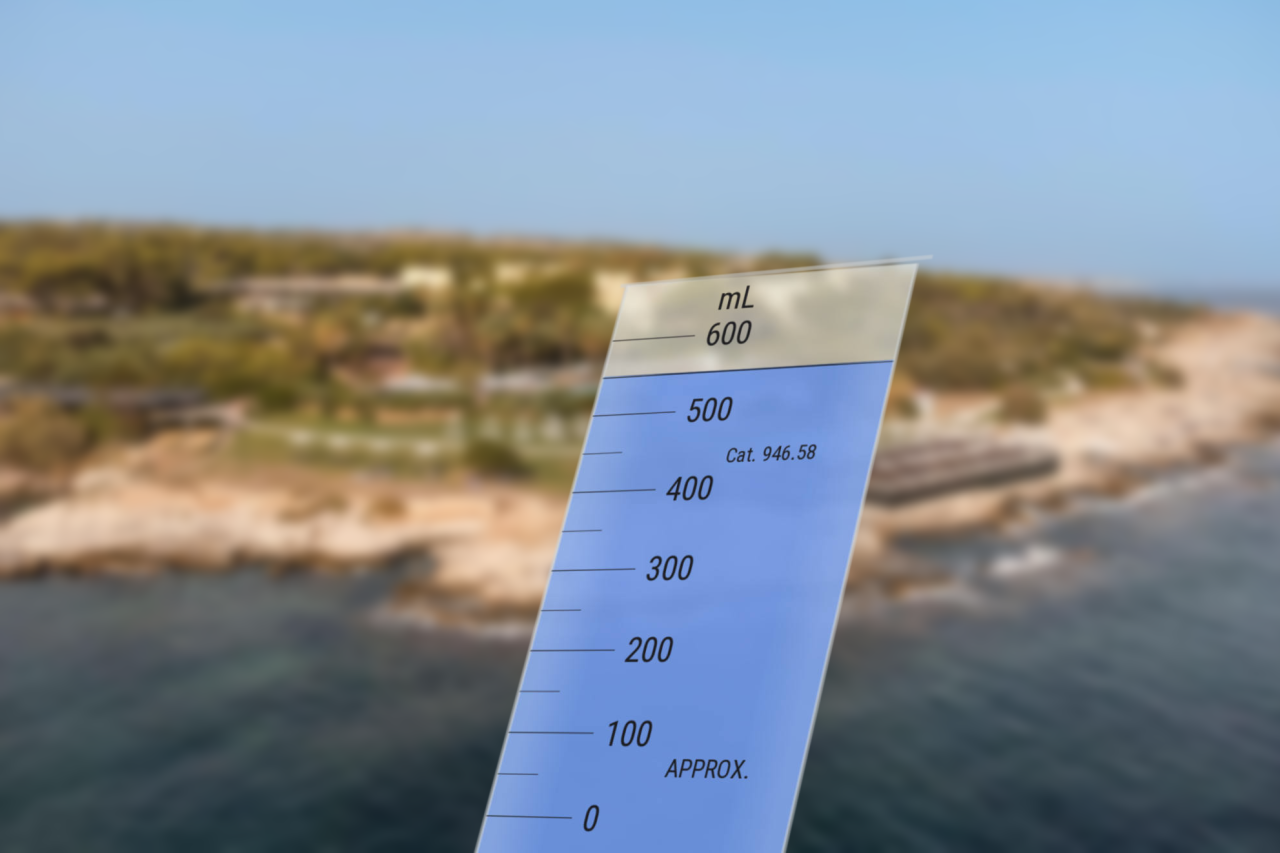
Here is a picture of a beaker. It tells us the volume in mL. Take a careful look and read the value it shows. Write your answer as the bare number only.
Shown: 550
